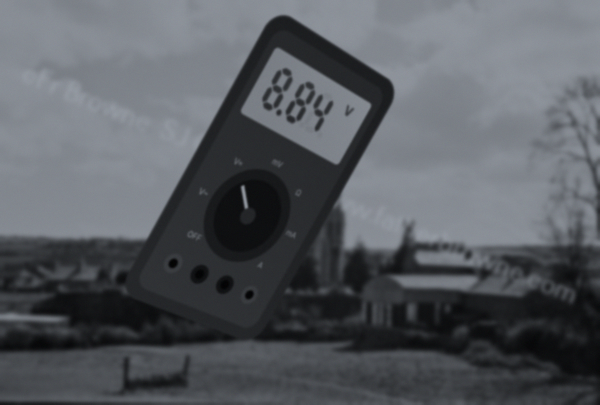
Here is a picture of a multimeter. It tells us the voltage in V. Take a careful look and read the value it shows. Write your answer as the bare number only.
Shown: 8.84
